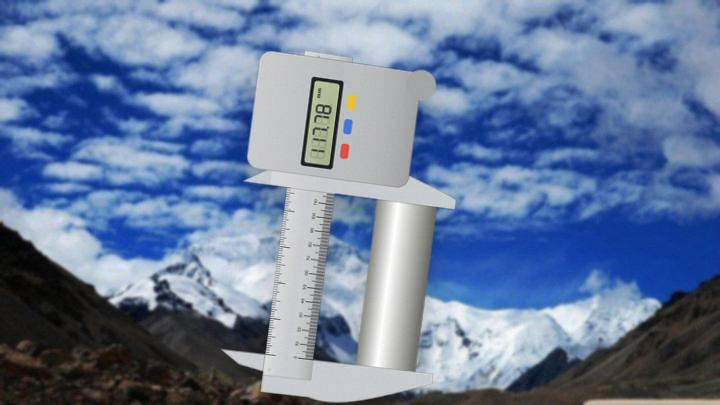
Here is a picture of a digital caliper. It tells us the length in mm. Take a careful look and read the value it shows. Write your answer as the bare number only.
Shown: 117.78
